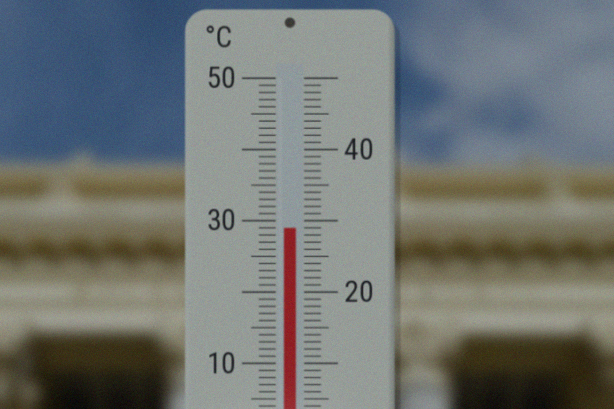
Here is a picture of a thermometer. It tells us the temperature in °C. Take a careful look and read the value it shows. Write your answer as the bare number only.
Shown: 29
